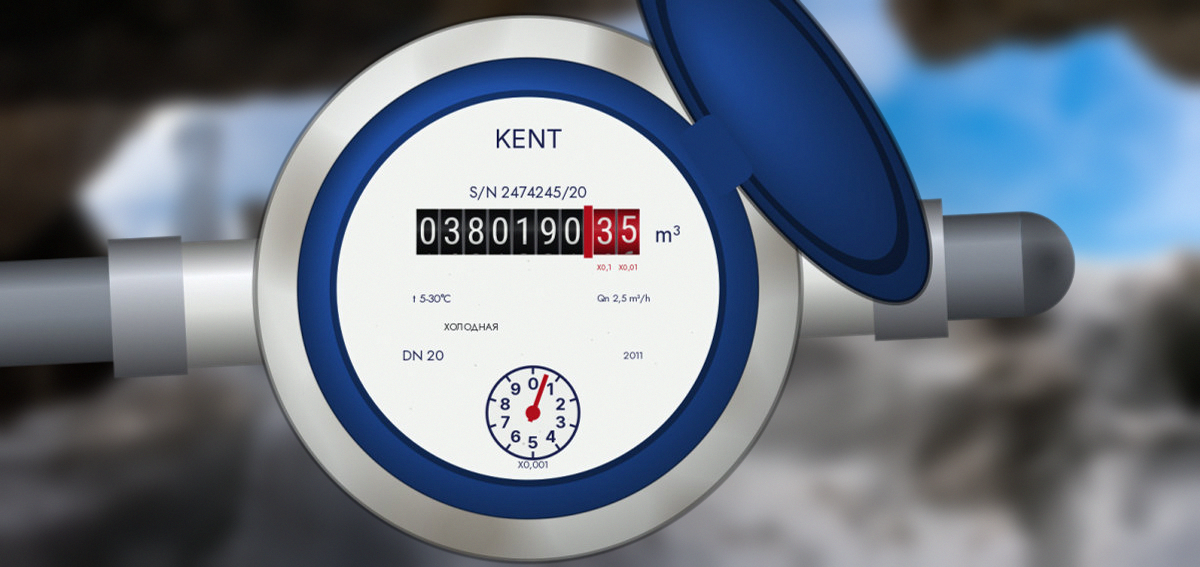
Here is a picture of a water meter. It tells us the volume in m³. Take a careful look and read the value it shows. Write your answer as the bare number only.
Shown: 380190.350
